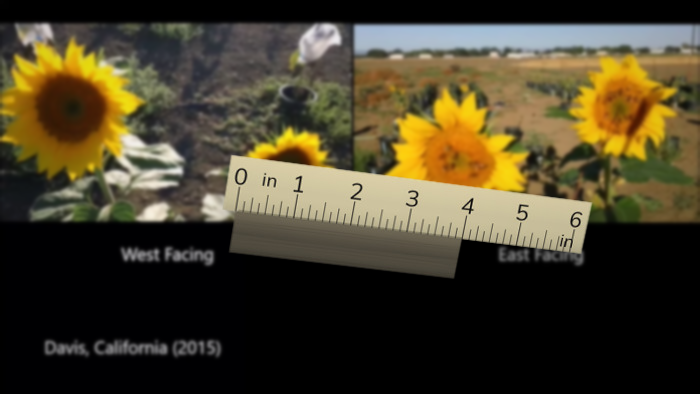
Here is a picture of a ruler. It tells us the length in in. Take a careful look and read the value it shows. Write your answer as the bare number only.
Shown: 4
